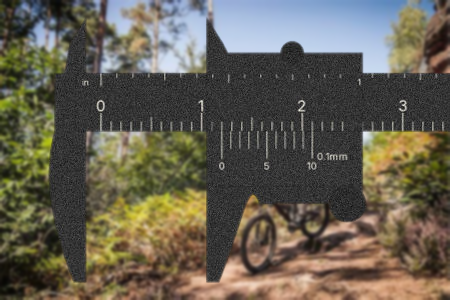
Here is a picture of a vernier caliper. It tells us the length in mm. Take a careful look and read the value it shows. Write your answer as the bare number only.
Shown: 12.0
